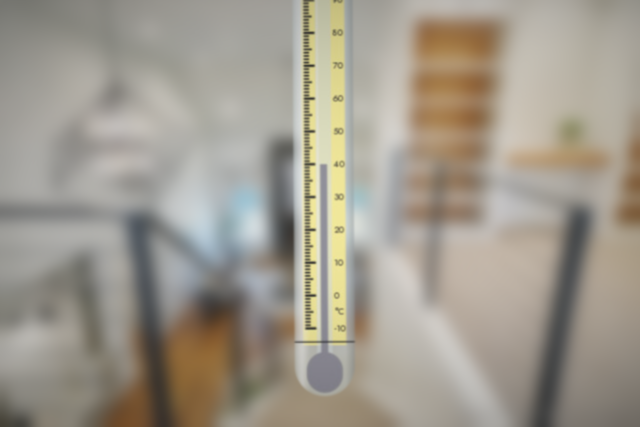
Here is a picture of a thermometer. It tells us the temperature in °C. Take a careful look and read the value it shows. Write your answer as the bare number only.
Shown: 40
